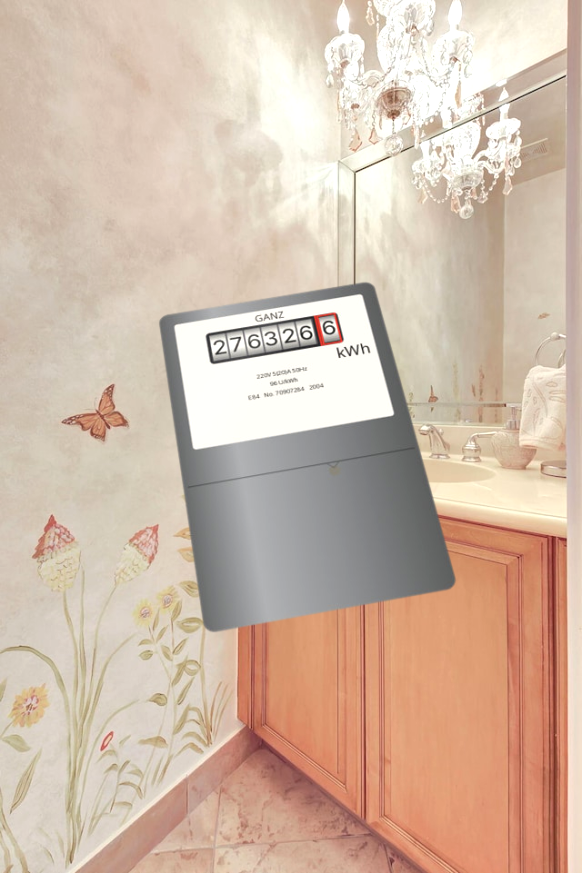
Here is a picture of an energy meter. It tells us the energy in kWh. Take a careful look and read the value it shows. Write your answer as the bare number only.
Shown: 276326.6
